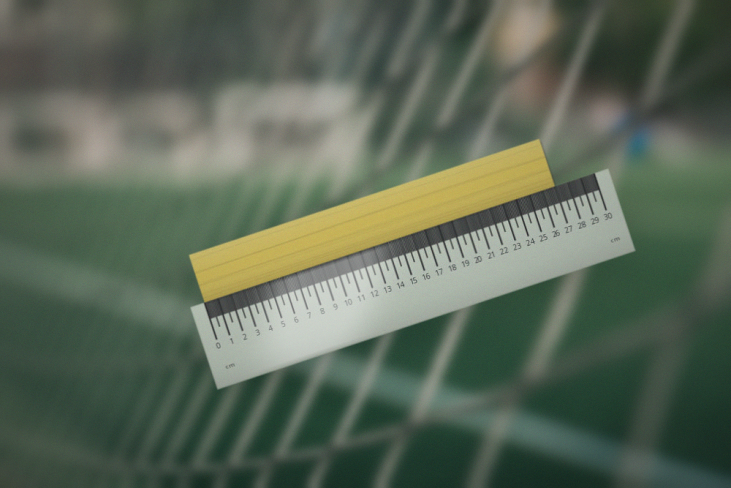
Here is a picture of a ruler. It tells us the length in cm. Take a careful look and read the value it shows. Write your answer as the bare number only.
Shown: 27
